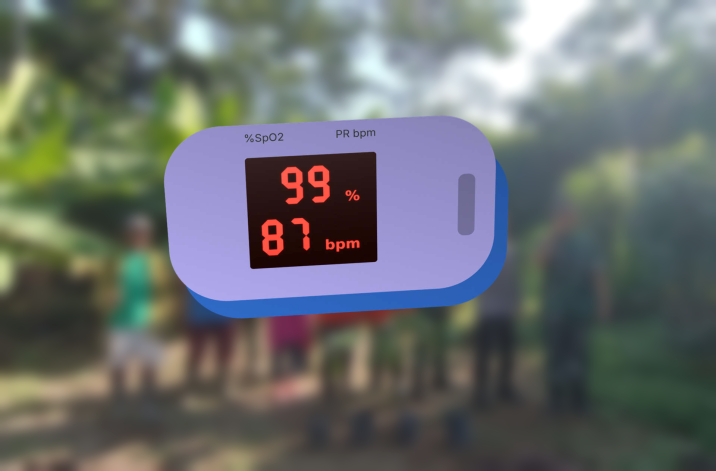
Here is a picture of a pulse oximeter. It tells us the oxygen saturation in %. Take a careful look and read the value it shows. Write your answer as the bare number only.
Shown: 99
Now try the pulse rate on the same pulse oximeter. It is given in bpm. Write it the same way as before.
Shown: 87
